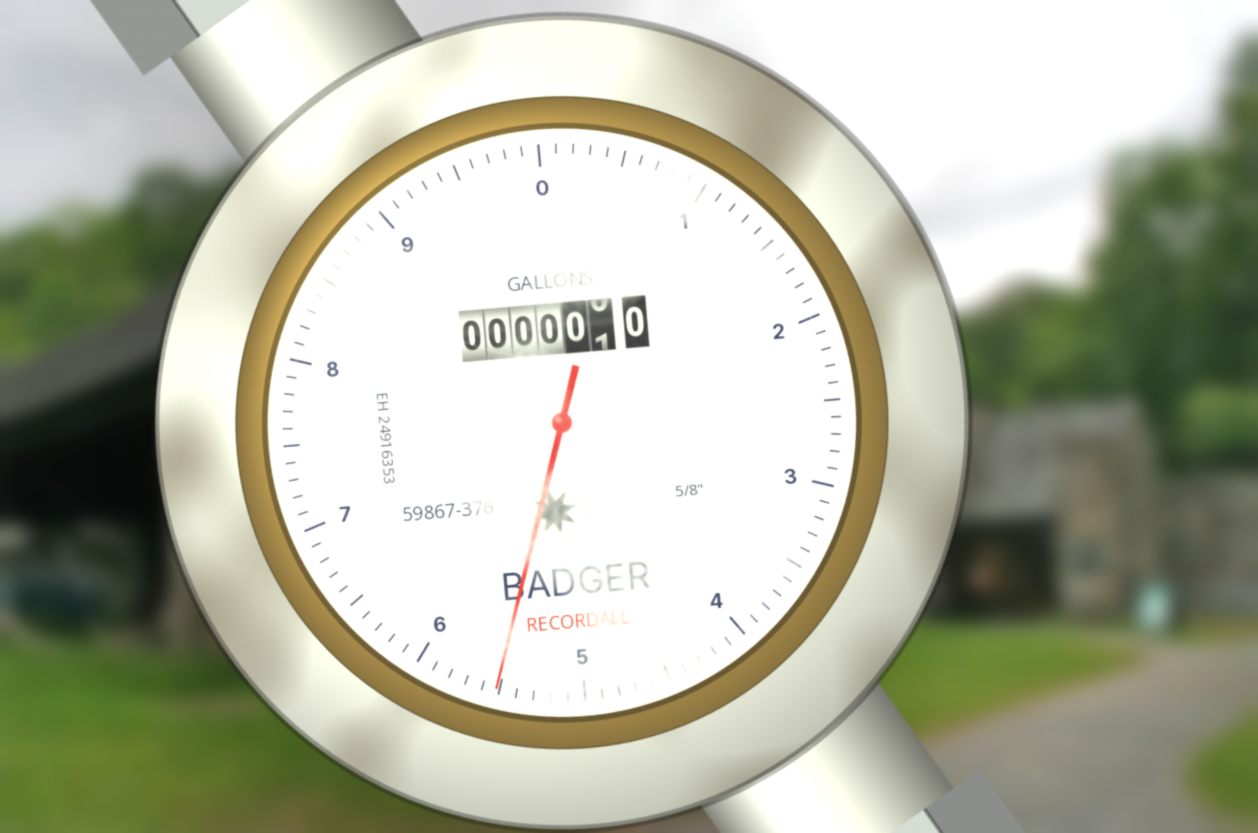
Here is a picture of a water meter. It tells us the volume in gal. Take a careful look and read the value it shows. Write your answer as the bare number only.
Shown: 5.5
